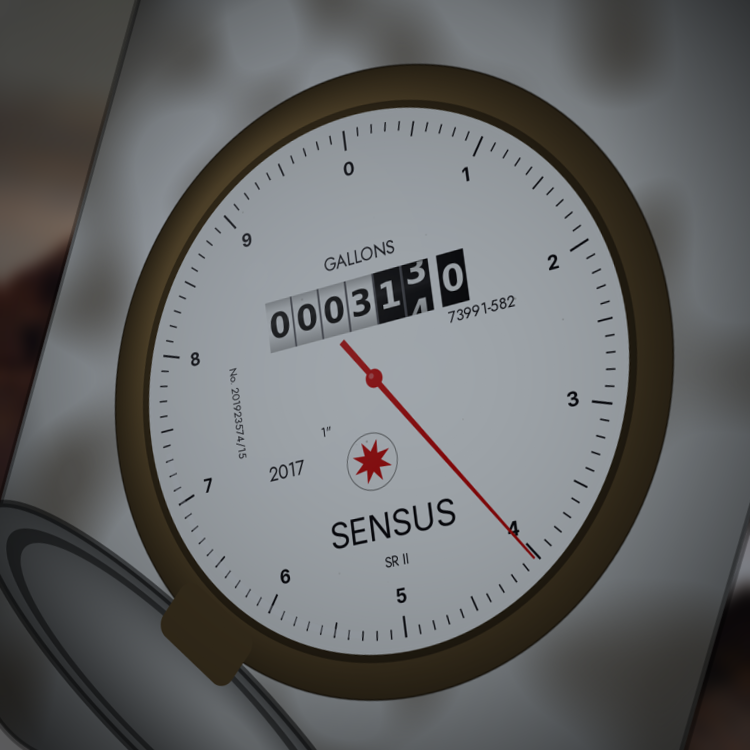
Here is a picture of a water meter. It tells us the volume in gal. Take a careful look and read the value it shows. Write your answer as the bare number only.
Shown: 3134.0
